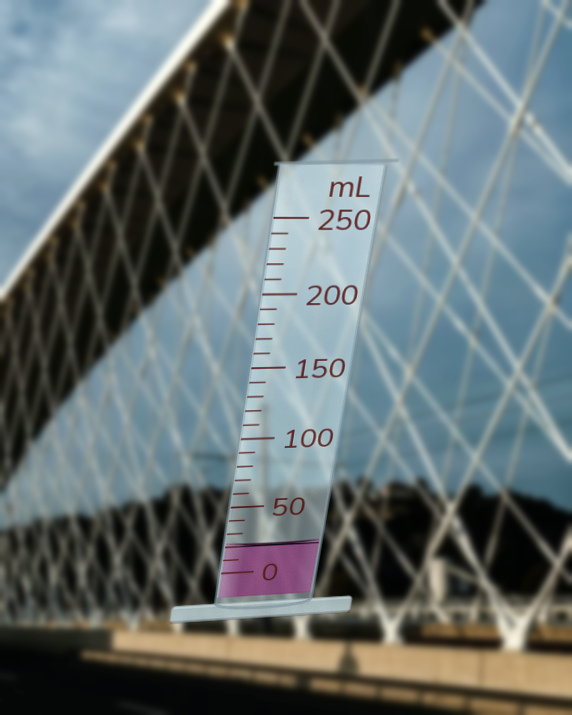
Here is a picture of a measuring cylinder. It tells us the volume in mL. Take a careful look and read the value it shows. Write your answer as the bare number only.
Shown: 20
